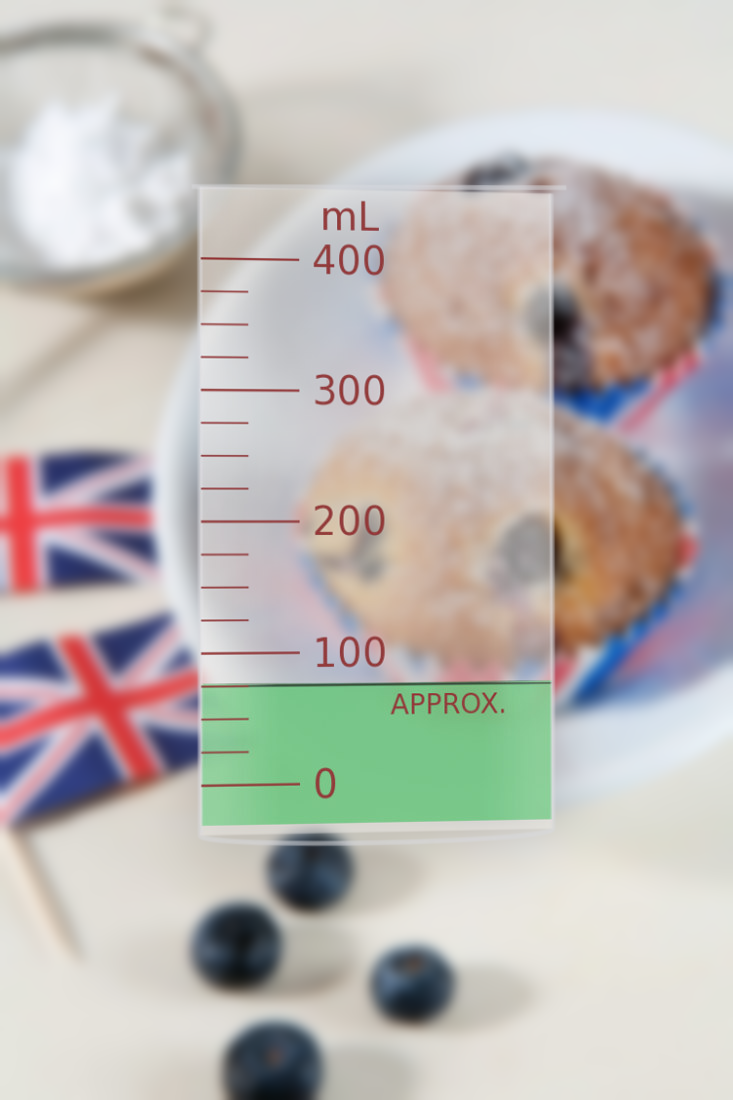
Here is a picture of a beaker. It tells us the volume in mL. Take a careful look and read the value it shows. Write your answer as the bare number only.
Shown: 75
